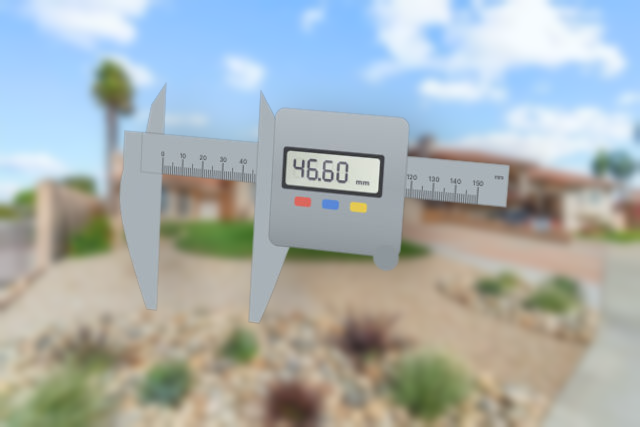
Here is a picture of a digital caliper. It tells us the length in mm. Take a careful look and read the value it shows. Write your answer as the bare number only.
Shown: 46.60
